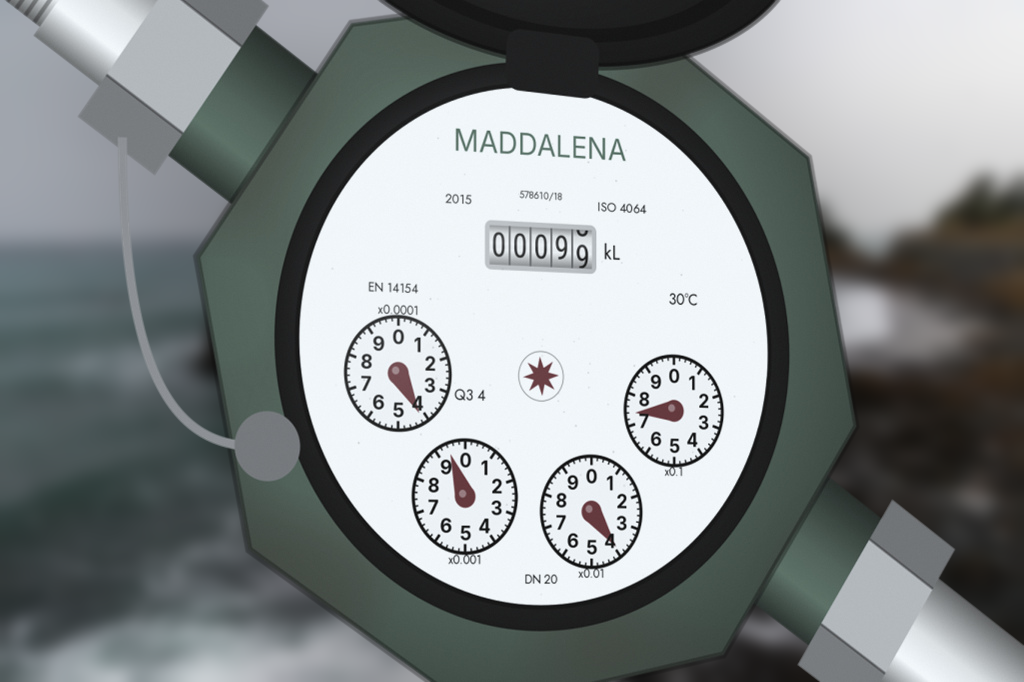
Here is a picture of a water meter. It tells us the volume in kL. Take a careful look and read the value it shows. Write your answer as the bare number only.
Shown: 98.7394
